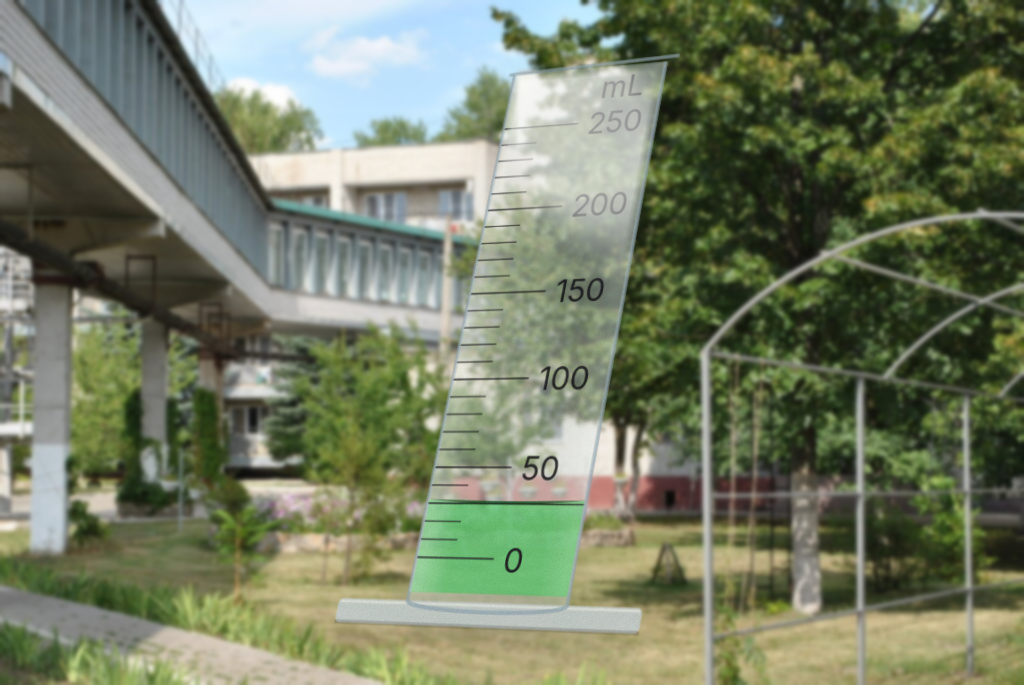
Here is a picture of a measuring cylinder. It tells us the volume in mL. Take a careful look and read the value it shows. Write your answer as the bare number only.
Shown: 30
